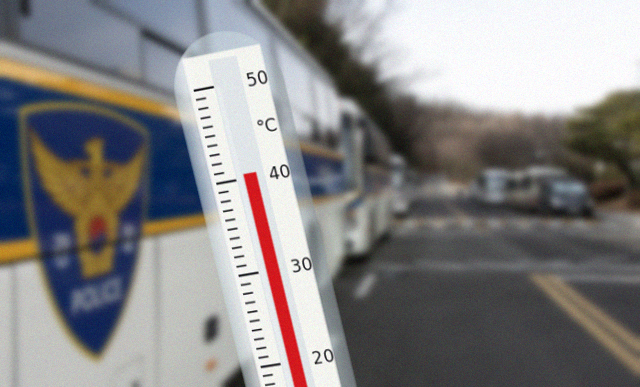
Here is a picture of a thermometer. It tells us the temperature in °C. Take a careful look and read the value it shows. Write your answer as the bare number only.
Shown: 40.5
